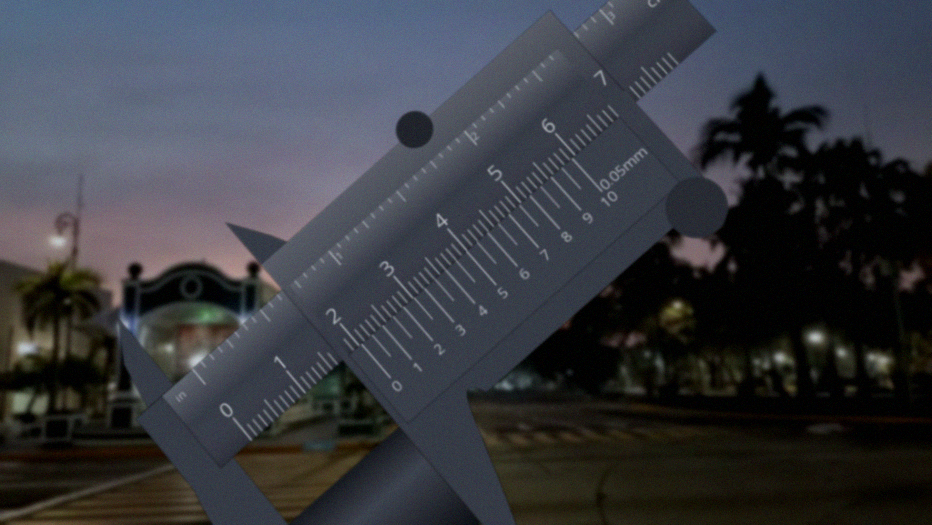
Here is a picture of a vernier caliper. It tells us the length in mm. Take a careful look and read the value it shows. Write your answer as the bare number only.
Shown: 20.4
